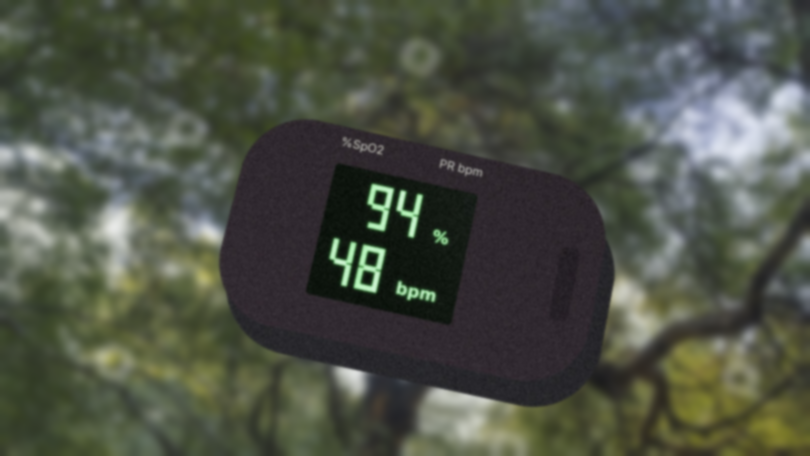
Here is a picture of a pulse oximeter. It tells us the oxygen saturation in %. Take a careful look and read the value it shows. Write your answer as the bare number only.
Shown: 94
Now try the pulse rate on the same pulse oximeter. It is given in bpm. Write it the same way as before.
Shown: 48
